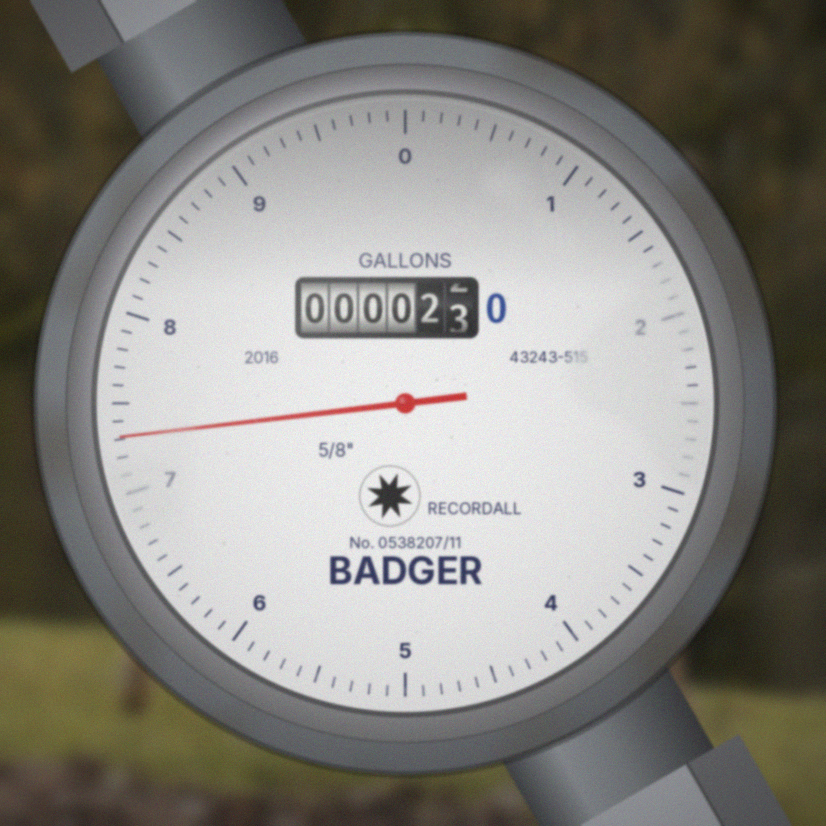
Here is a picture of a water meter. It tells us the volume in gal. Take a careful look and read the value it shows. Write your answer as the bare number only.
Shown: 227.3
